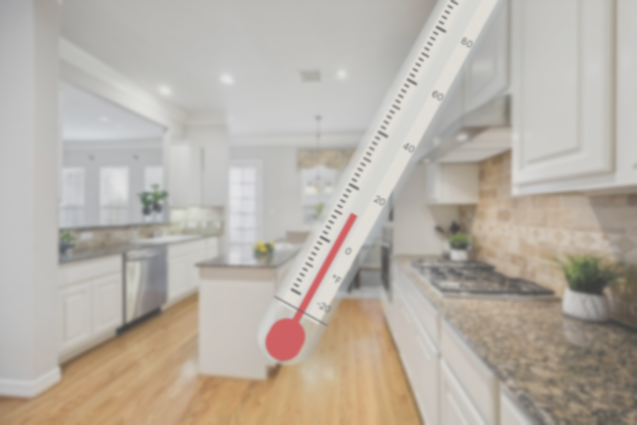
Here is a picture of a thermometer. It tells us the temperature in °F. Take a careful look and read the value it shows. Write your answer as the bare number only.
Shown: 12
